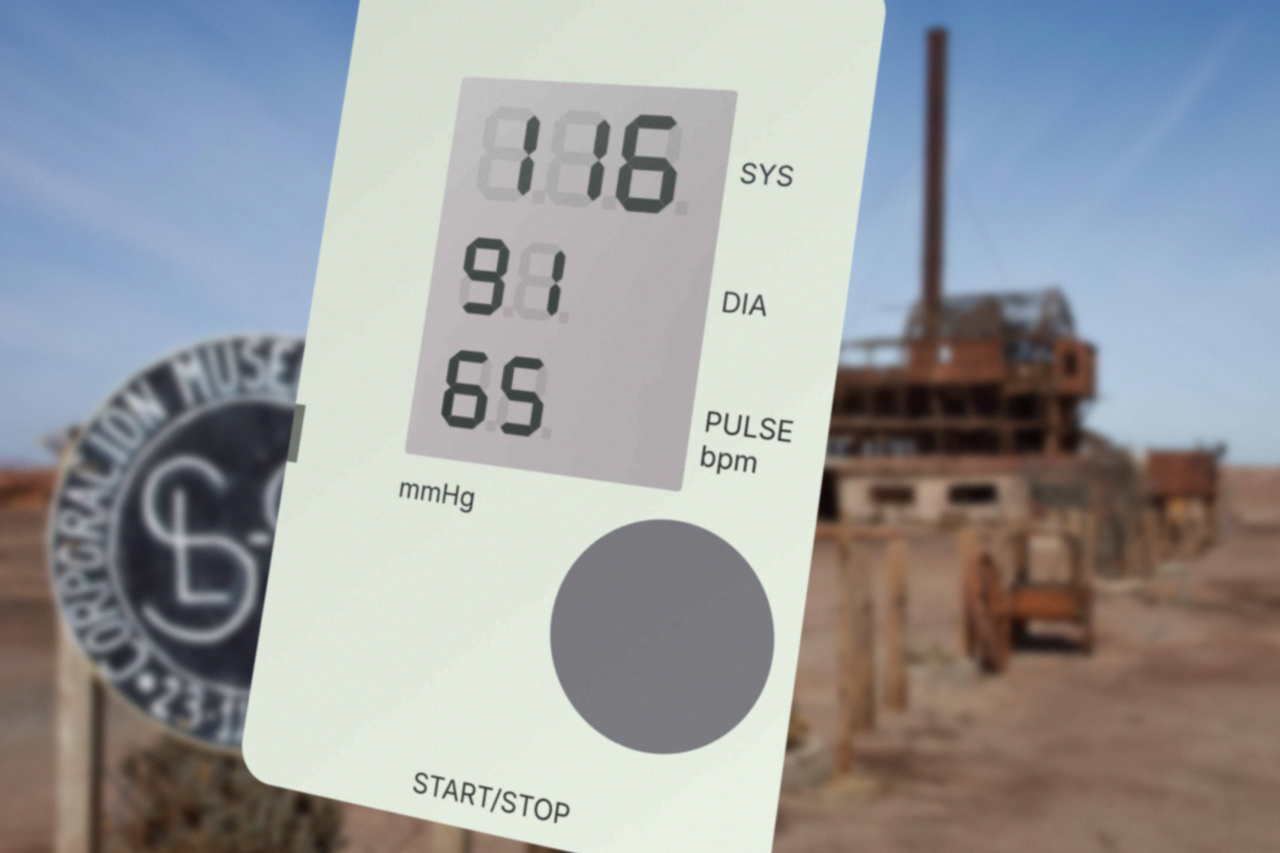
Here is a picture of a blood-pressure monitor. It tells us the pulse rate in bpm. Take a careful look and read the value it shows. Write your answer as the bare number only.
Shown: 65
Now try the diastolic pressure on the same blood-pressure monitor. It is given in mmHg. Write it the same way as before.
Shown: 91
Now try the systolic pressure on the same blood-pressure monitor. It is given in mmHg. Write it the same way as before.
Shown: 116
